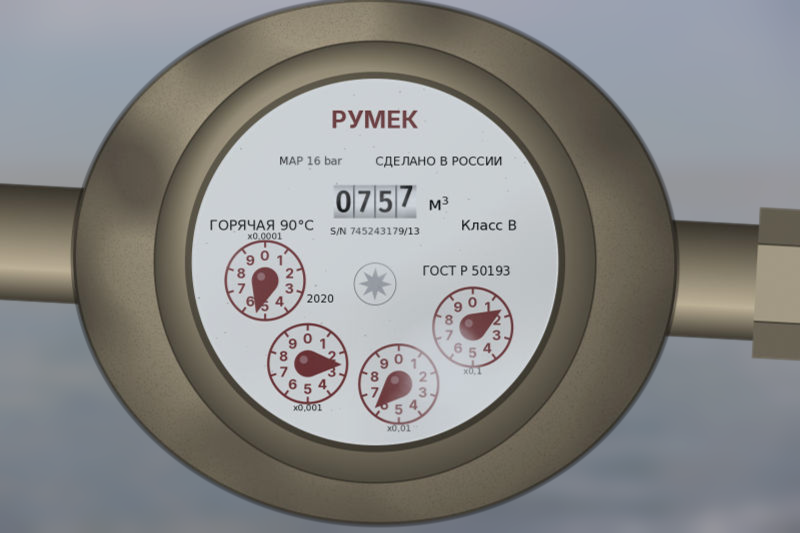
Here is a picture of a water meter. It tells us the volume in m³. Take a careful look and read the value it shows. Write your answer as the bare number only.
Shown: 757.1625
